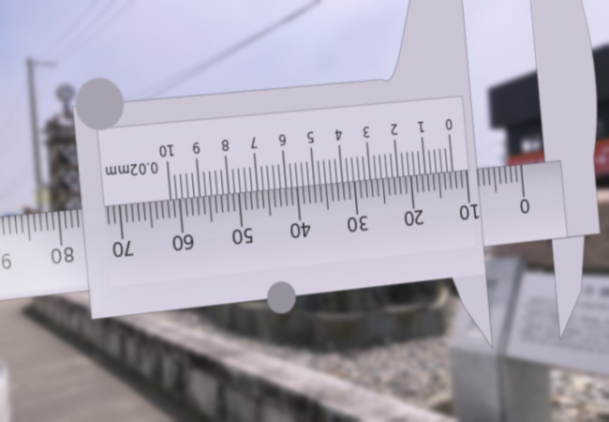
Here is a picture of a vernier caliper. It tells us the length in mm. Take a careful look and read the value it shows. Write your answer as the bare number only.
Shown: 12.5
